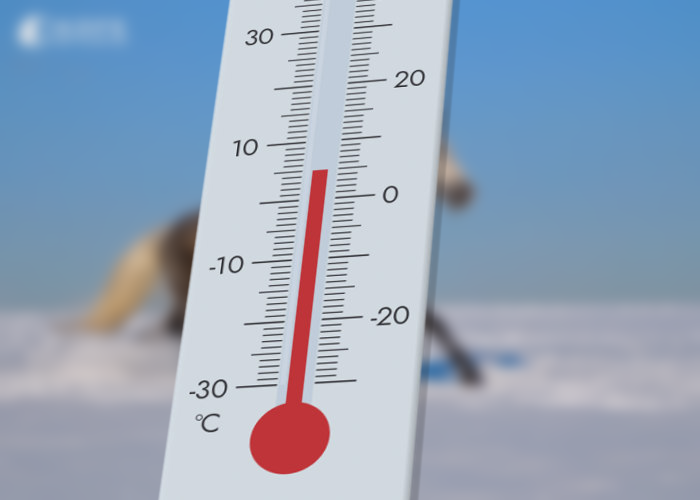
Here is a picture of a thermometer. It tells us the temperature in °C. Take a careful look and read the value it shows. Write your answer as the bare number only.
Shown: 5
